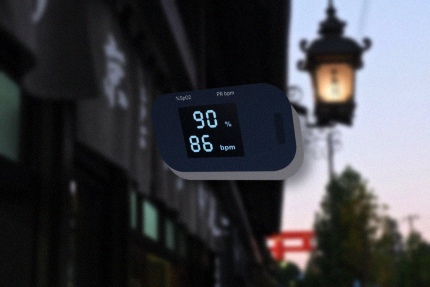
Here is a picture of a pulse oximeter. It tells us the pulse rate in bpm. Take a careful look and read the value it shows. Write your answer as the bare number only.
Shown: 86
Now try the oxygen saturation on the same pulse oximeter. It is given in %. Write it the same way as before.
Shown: 90
